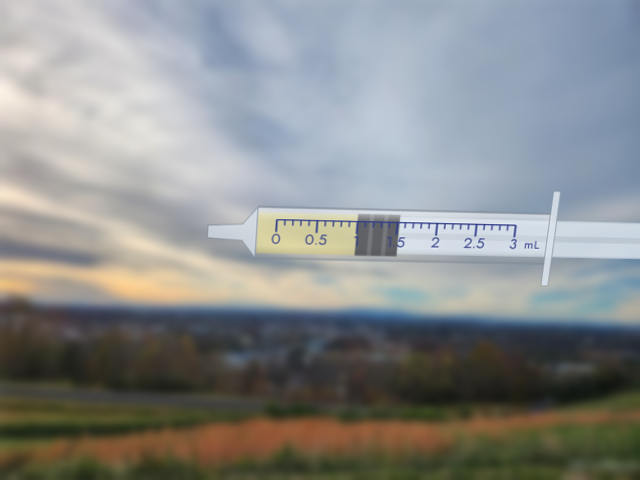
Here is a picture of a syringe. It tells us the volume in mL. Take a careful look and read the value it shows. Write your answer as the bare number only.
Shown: 1
